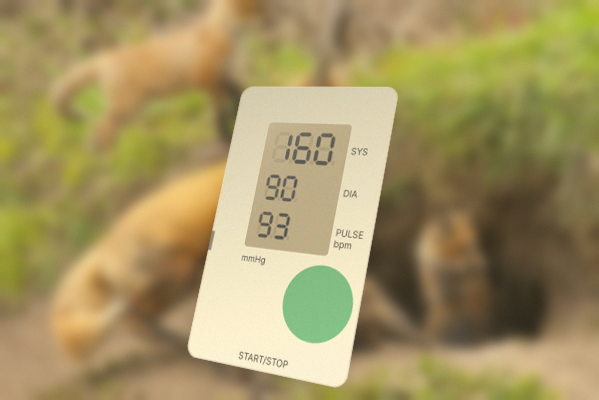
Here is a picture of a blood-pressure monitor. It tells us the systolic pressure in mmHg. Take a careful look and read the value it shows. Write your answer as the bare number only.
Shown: 160
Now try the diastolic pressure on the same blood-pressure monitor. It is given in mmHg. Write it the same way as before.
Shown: 90
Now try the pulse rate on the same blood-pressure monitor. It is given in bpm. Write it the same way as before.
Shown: 93
